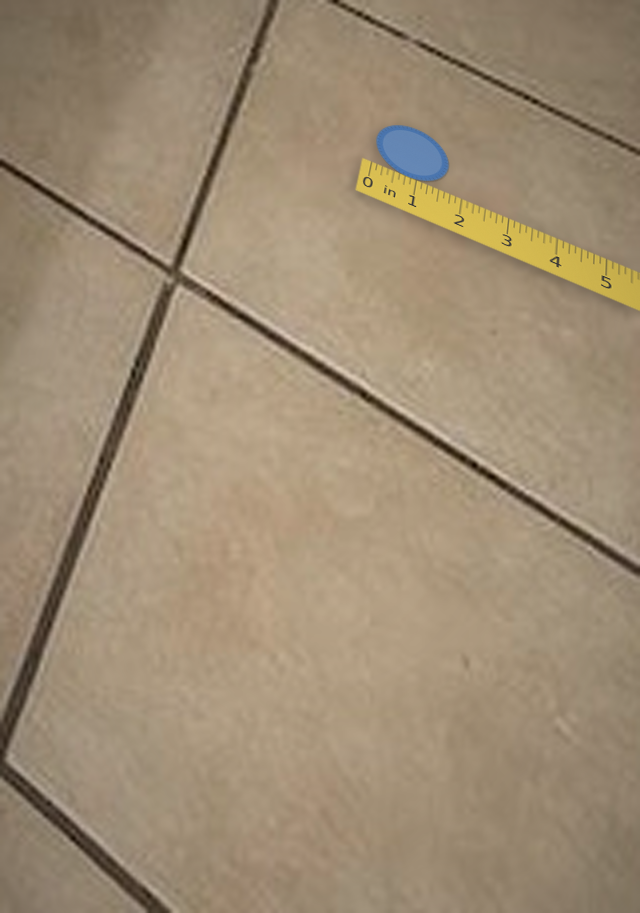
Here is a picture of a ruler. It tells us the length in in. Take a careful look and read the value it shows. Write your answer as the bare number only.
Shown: 1.625
